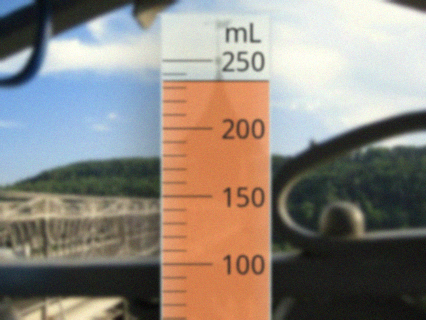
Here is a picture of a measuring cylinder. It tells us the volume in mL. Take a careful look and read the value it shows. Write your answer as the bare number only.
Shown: 235
